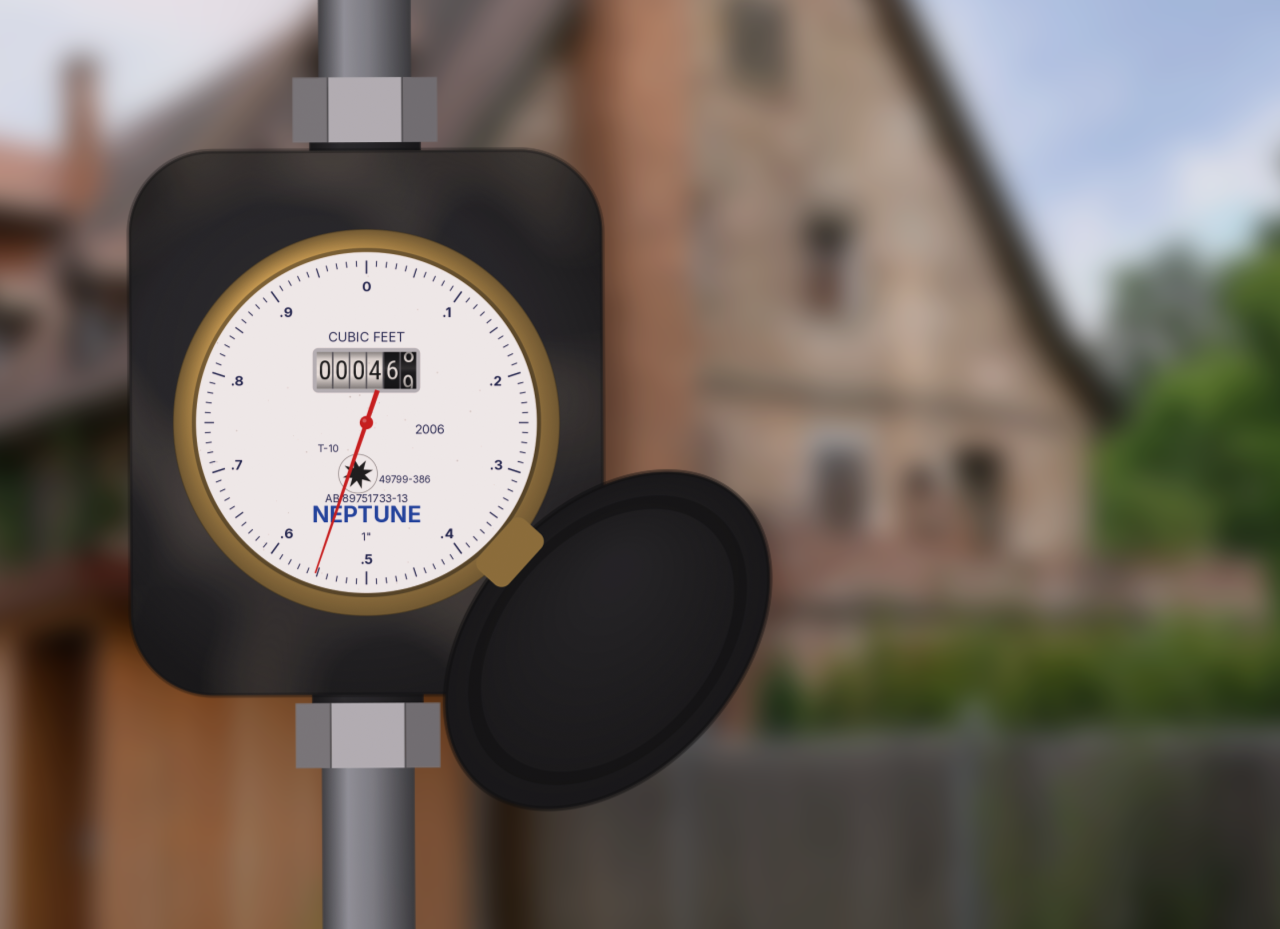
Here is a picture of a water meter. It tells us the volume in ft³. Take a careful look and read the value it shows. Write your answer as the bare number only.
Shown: 468.55
